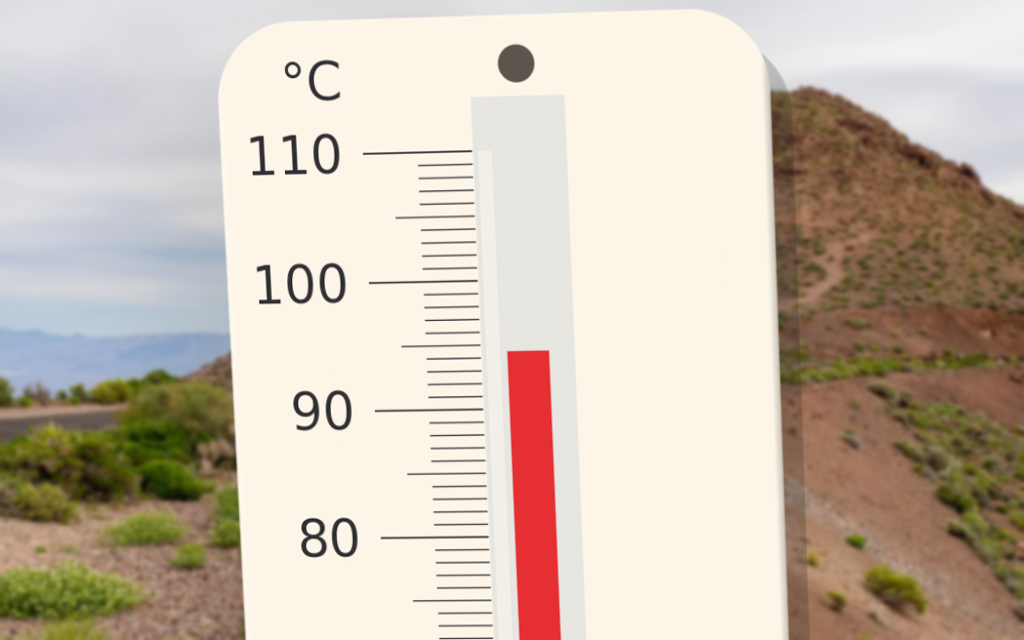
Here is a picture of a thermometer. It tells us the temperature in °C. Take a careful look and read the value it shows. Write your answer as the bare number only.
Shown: 94.5
